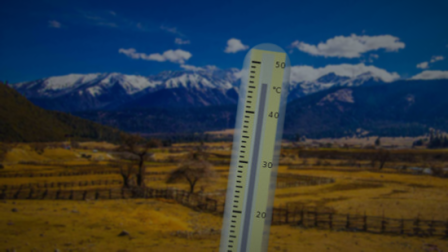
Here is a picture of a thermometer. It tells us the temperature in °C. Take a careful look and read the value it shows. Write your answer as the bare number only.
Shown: 46
